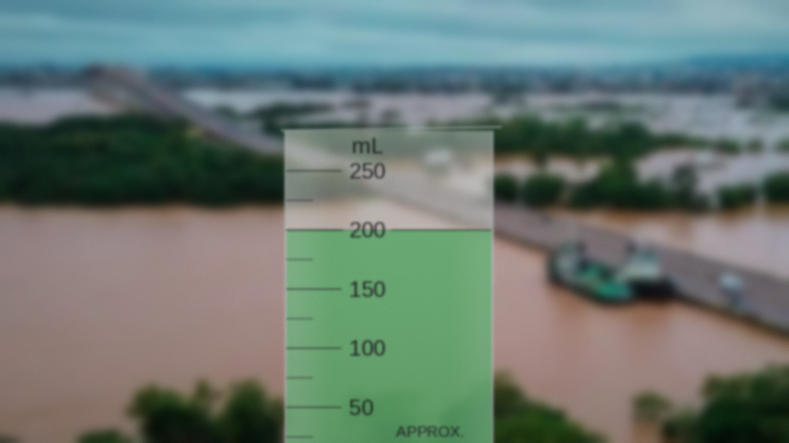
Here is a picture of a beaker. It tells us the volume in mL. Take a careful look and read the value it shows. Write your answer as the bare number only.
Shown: 200
